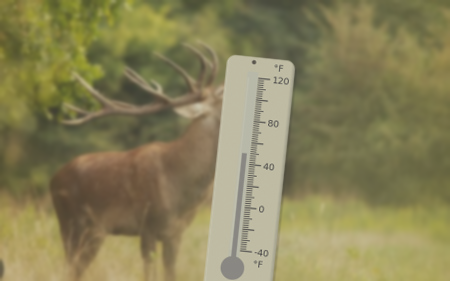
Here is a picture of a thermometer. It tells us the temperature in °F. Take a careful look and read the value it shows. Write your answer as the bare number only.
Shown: 50
